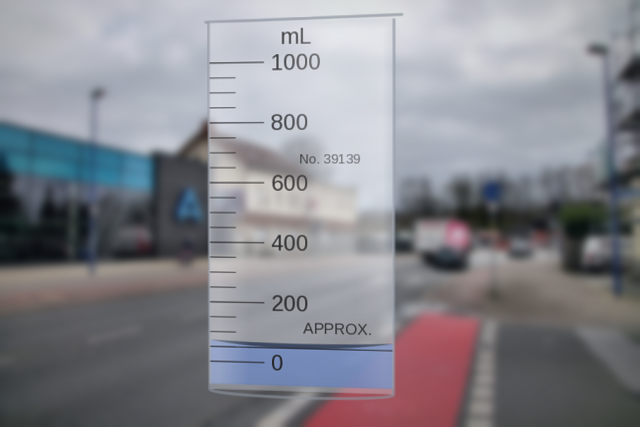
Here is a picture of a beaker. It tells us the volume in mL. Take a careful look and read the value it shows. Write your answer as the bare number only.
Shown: 50
